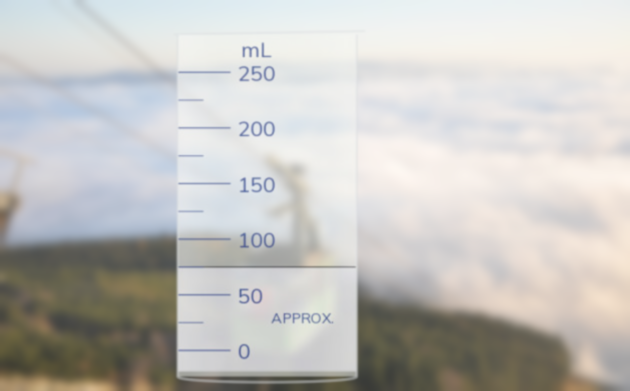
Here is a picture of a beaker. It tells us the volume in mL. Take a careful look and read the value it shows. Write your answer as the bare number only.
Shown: 75
